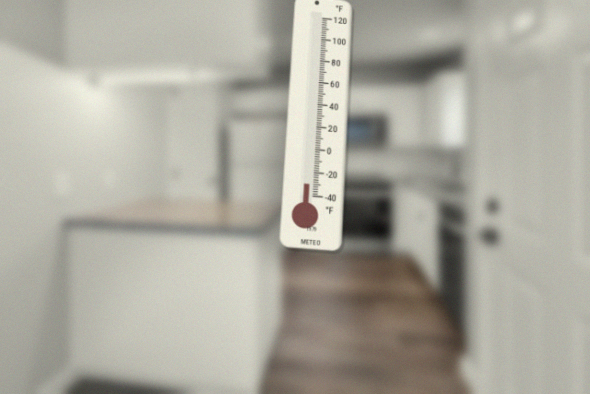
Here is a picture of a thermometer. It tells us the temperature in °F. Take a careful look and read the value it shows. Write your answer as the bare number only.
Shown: -30
